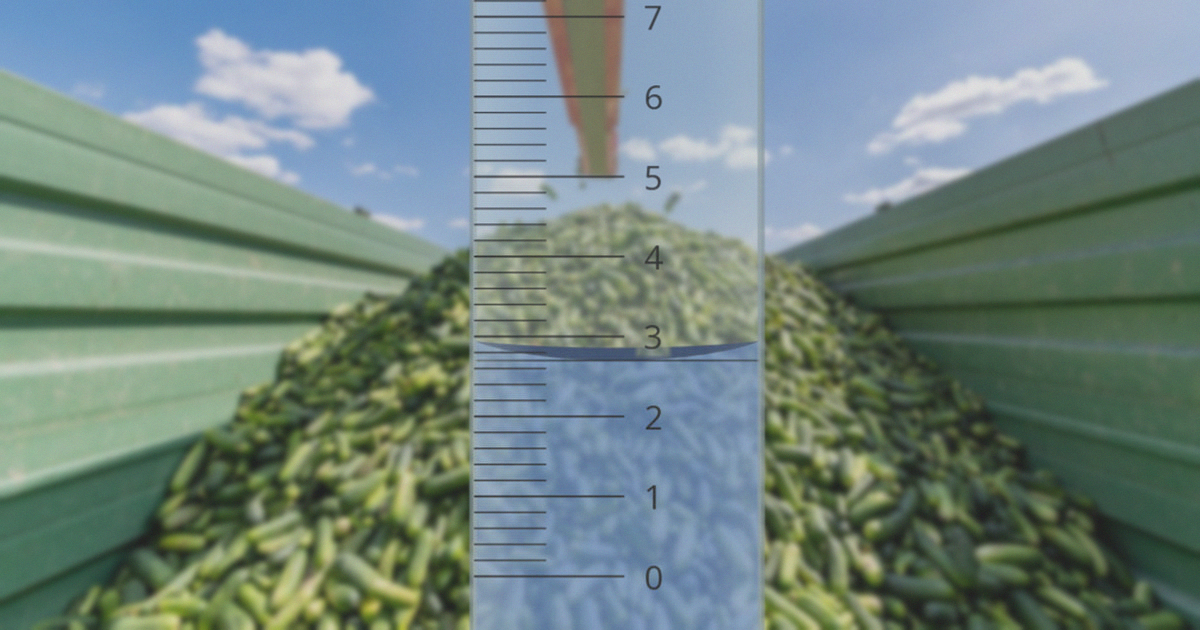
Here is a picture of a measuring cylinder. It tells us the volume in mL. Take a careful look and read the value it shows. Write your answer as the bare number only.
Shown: 2.7
